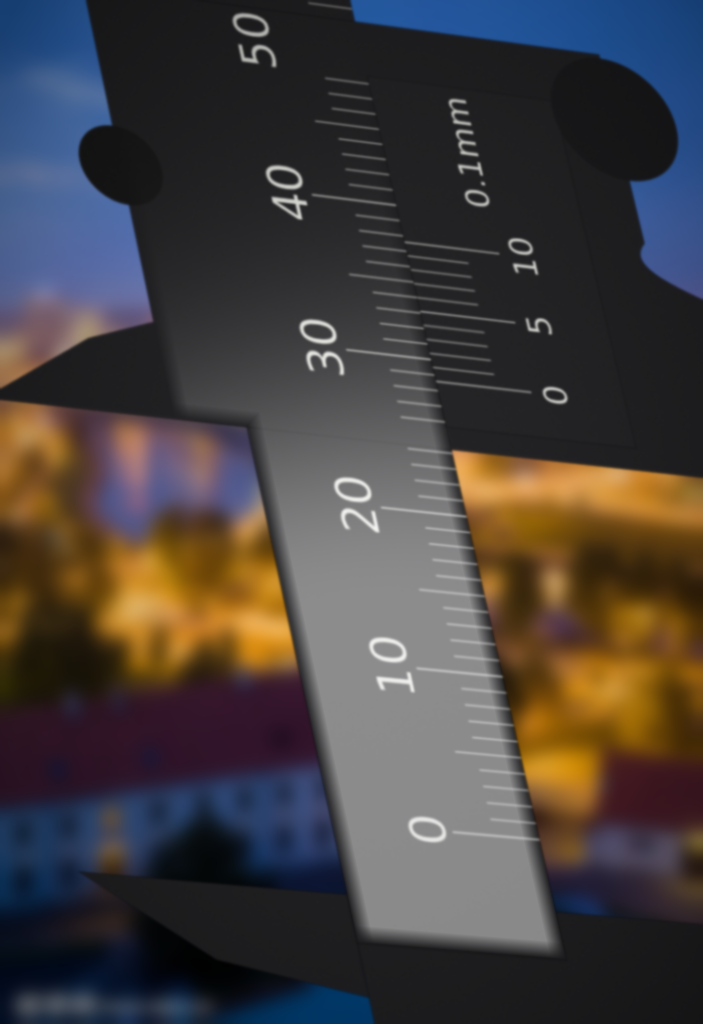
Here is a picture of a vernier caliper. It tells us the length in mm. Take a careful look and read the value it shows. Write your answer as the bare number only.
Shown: 28.6
